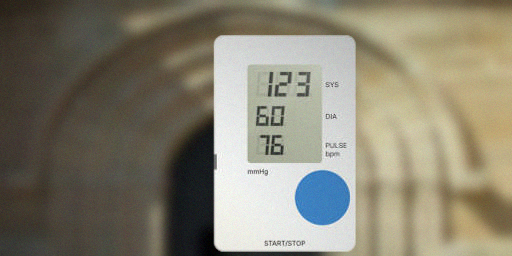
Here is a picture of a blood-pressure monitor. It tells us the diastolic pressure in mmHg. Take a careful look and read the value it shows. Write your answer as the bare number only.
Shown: 60
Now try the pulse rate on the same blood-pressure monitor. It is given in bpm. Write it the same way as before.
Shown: 76
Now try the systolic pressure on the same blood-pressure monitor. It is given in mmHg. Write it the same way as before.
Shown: 123
